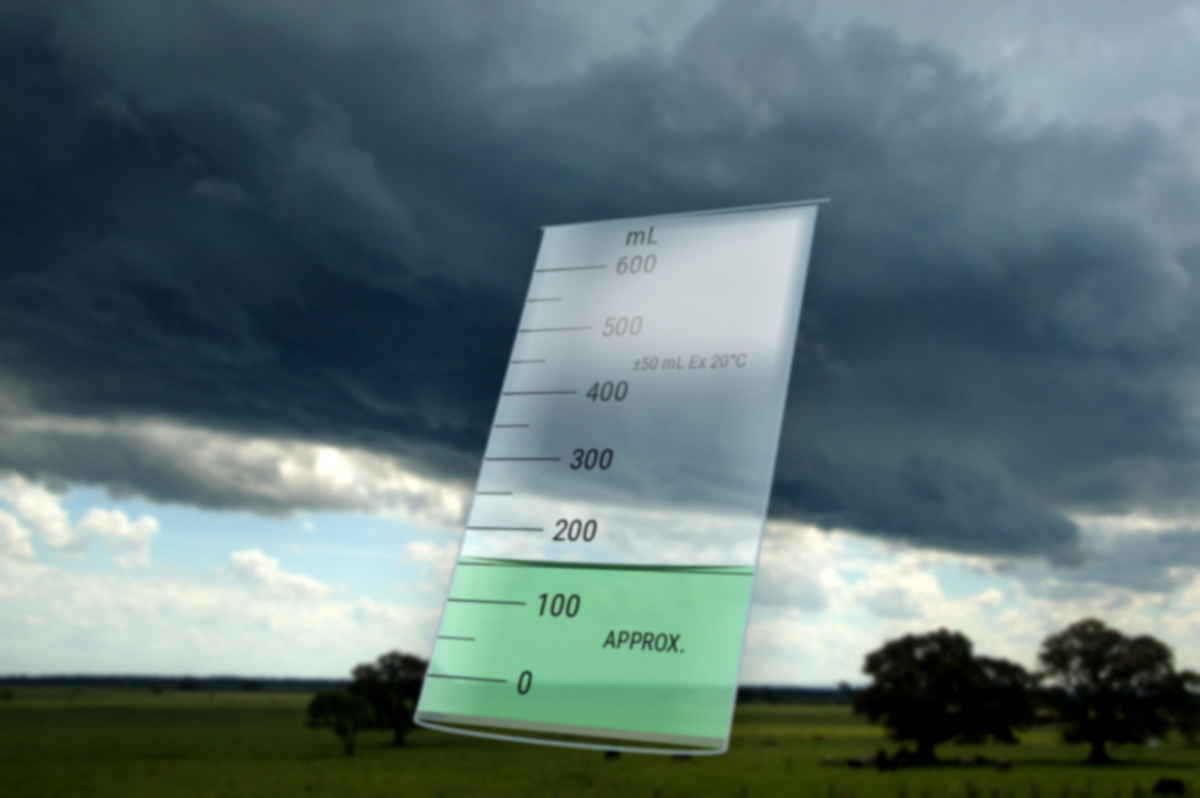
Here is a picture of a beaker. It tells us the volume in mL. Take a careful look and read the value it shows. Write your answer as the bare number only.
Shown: 150
